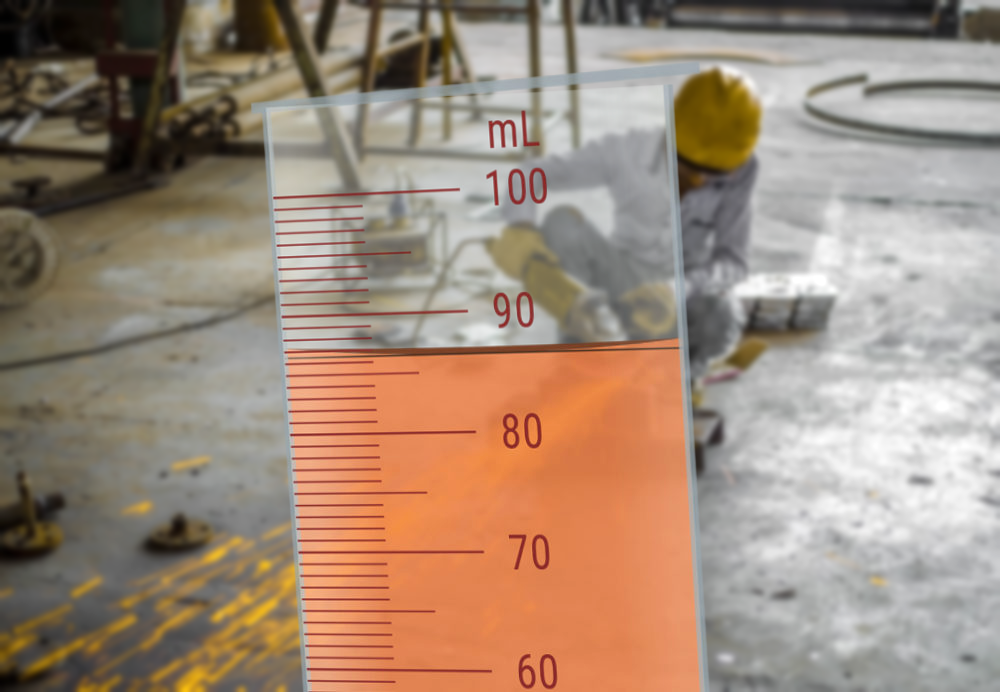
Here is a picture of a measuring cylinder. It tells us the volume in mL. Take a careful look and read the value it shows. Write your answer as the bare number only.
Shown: 86.5
